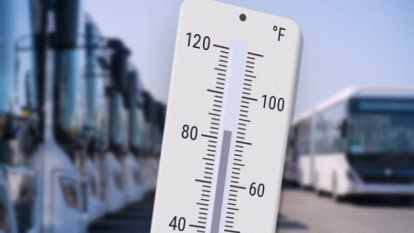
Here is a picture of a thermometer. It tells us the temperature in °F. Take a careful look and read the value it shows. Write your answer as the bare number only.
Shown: 84
